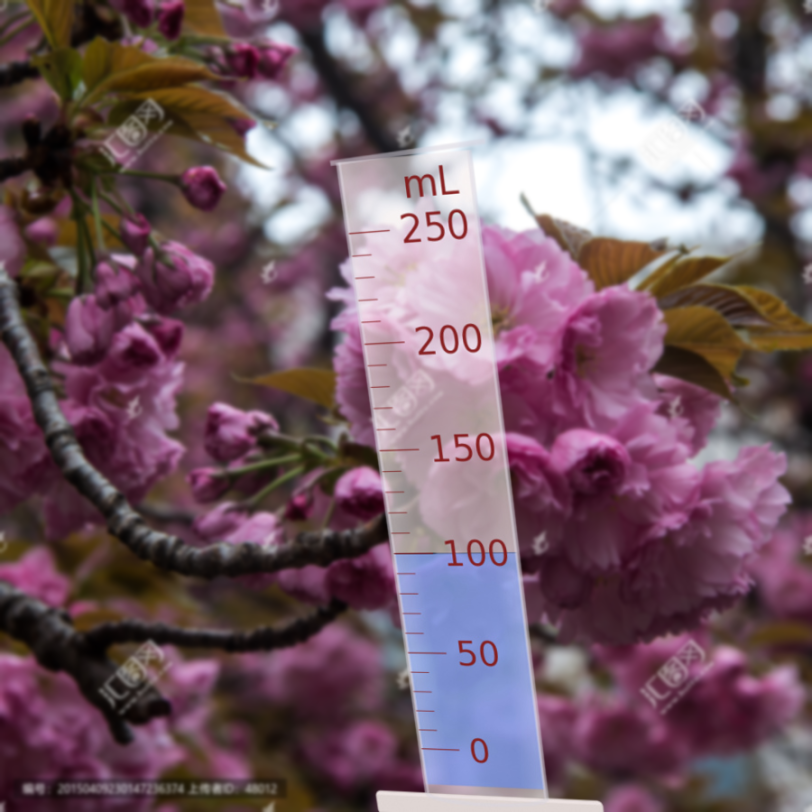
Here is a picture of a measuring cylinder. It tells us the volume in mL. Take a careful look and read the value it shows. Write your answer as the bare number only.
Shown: 100
